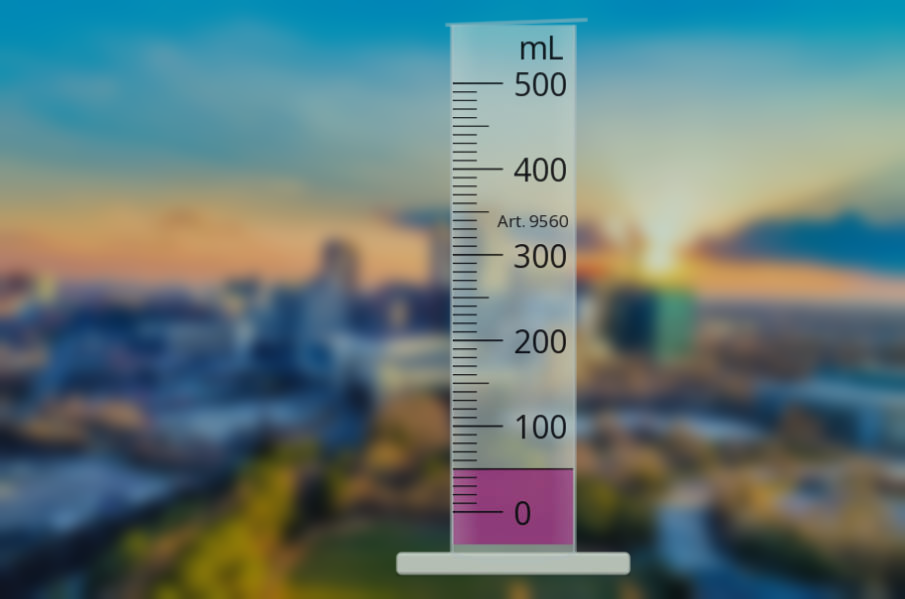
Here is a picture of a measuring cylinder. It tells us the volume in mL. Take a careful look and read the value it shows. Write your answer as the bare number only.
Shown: 50
